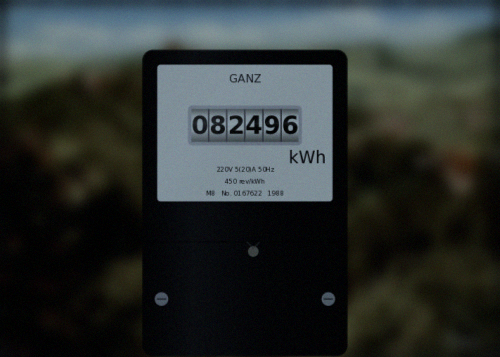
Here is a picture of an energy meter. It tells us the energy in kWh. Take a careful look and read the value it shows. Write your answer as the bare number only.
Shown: 82496
